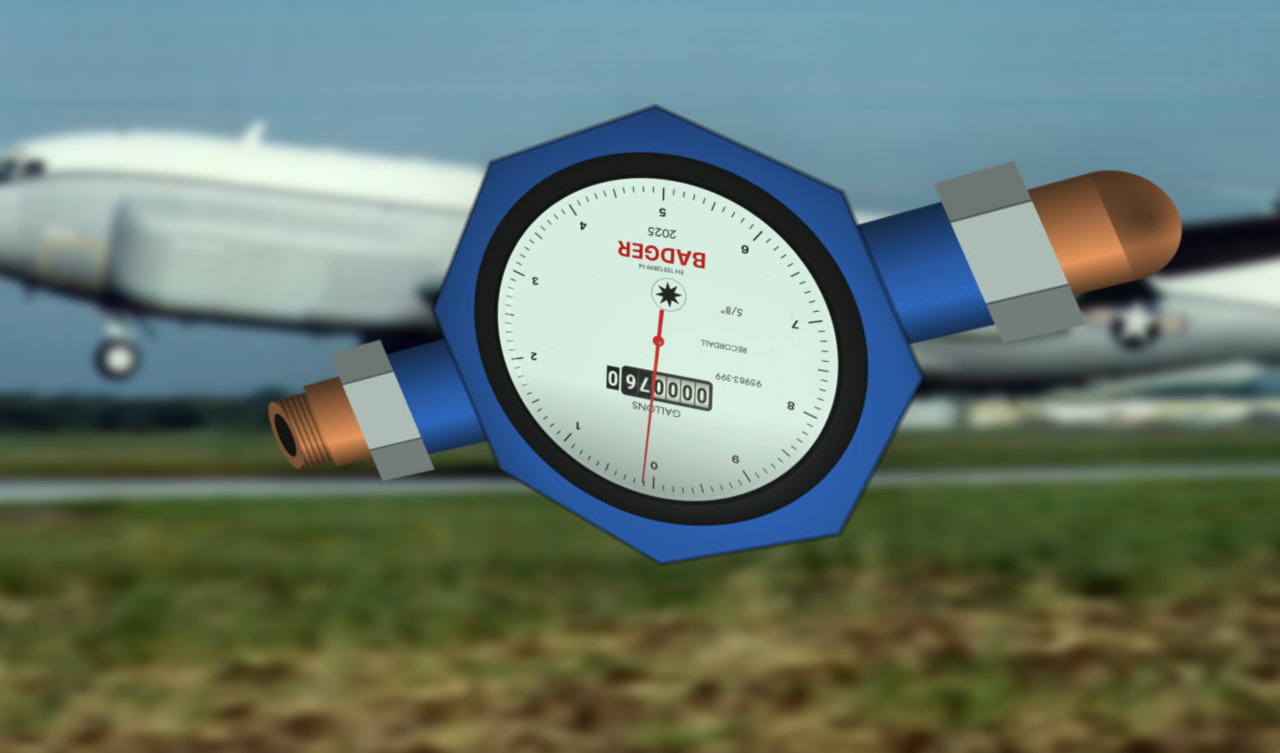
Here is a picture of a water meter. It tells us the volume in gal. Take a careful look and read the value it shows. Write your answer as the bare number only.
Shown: 760.1
